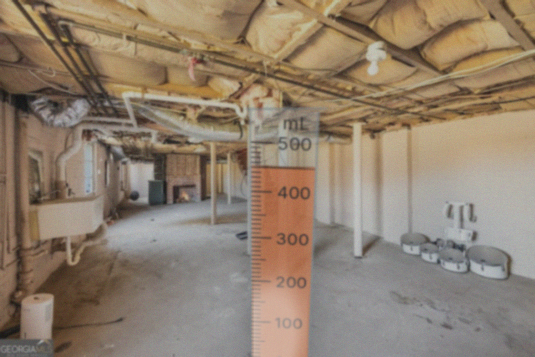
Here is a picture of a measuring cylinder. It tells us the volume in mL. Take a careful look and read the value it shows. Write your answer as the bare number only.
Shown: 450
